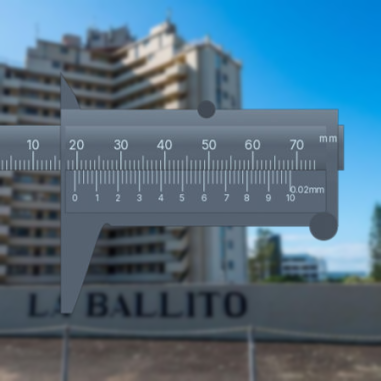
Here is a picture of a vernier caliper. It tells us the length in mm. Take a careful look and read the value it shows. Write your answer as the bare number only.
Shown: 19.5
